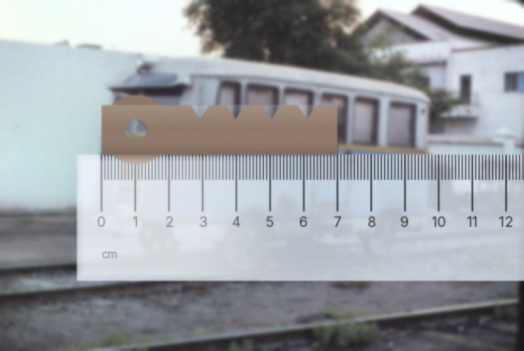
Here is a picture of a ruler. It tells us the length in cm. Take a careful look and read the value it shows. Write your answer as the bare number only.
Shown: 7
